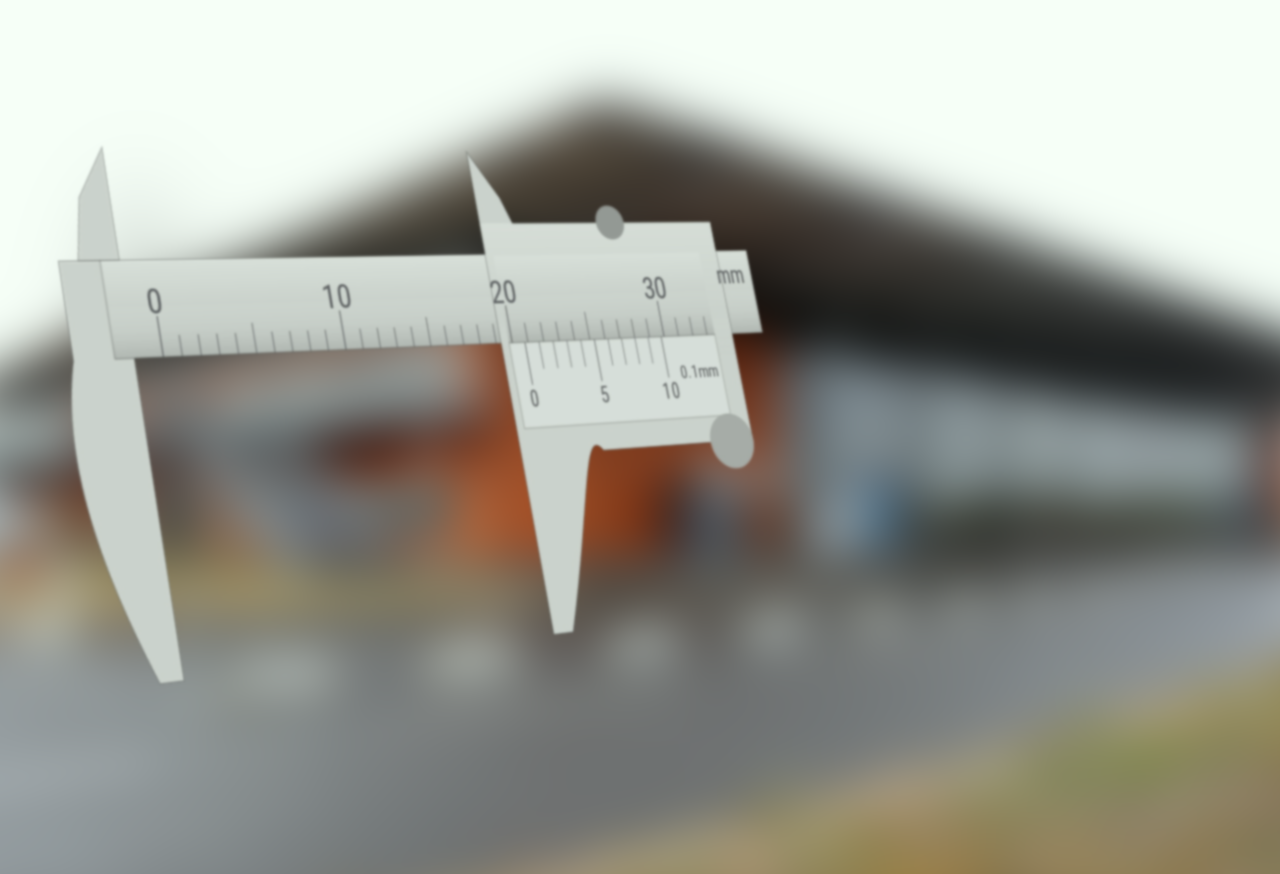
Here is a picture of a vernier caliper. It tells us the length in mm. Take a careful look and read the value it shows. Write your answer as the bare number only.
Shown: 20.8
